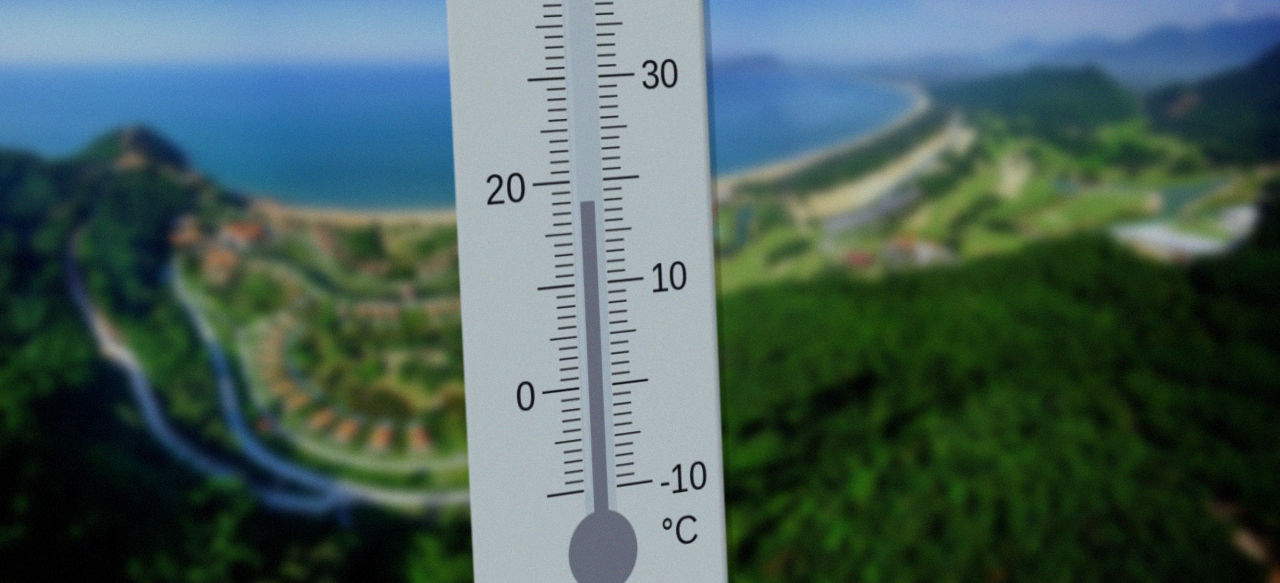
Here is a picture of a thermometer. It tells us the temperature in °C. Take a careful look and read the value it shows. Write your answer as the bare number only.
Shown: 18
